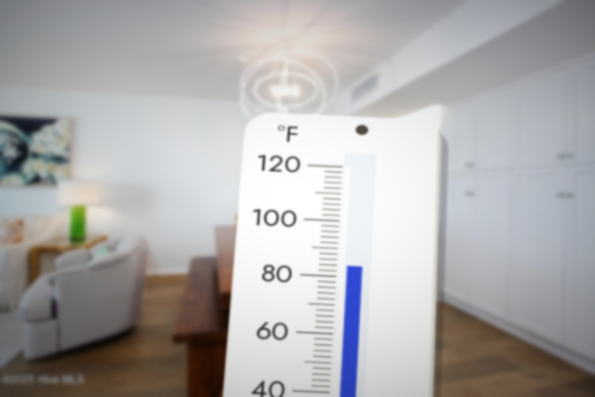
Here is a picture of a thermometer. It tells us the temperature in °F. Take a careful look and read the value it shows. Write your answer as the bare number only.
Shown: 84
